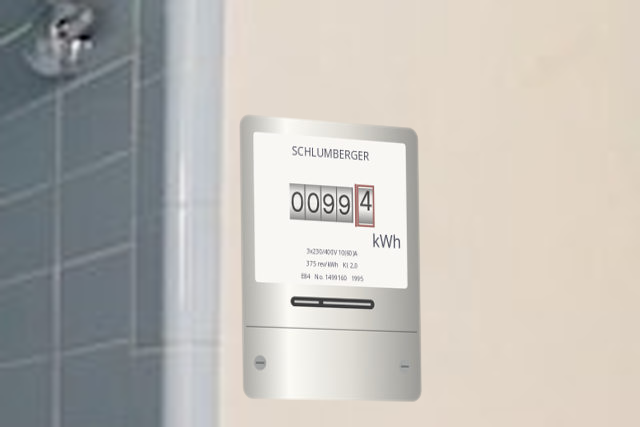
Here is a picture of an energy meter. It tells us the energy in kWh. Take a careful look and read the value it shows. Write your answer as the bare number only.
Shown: 99.4
